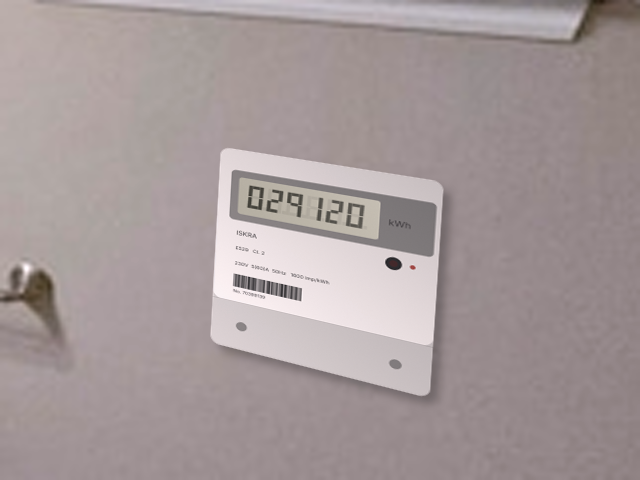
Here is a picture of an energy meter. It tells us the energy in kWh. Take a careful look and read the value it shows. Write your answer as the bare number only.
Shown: 29120
